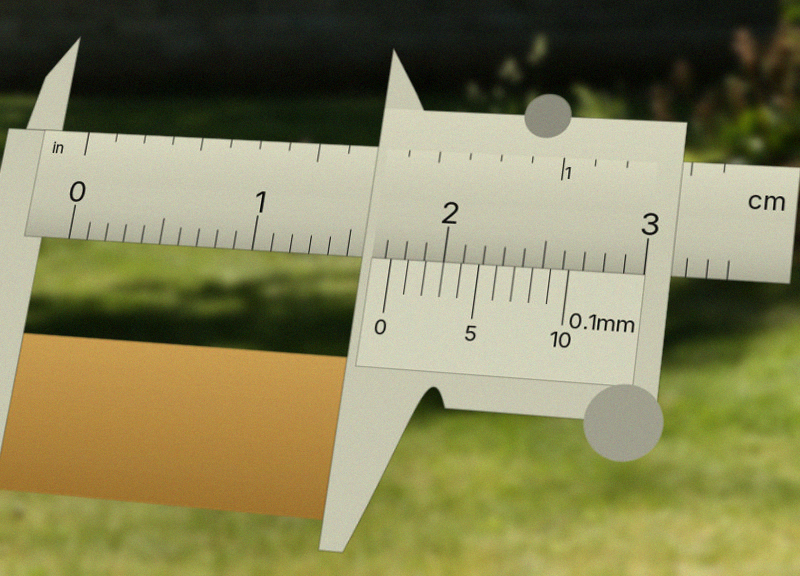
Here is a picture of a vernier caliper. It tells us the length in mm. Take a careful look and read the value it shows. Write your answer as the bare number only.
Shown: 17.3
